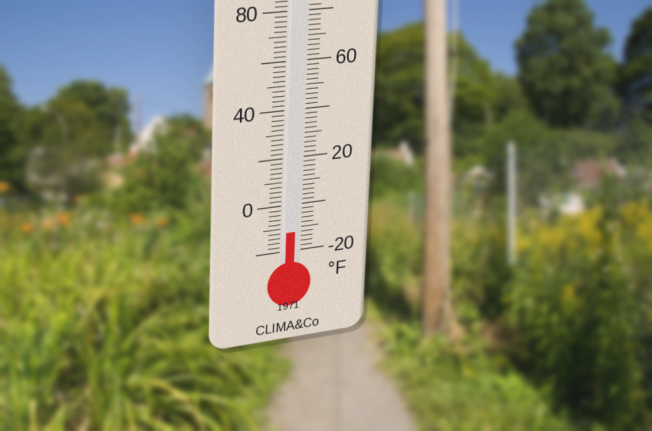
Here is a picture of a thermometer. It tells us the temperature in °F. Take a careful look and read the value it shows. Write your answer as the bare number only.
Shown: -12
